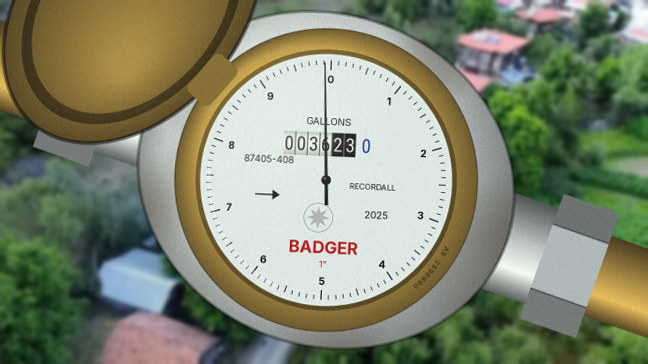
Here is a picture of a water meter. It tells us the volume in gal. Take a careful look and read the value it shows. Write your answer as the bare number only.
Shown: 36229.9
